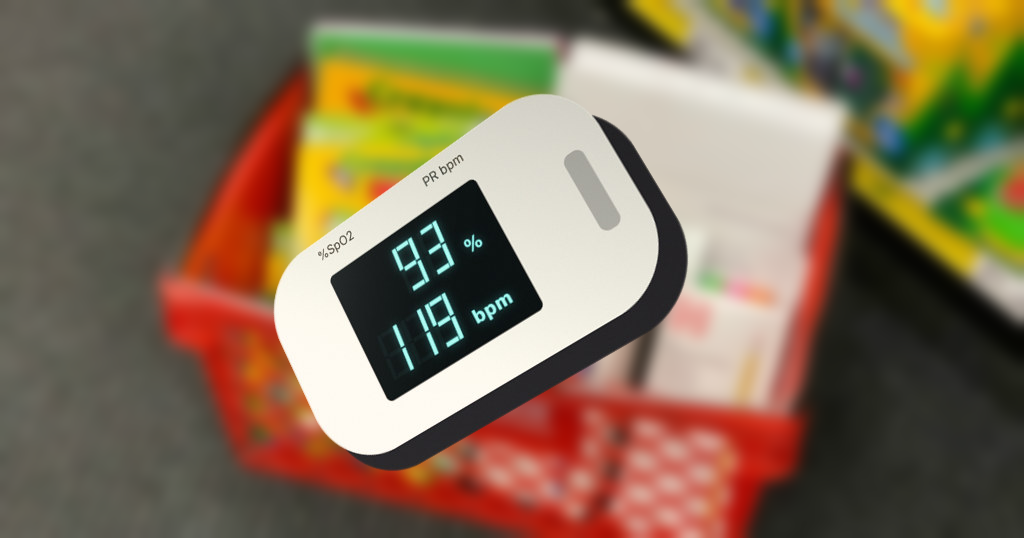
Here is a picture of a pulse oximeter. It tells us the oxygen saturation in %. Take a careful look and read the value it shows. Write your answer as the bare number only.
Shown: 93
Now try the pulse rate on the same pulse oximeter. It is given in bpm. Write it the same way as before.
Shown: 119
